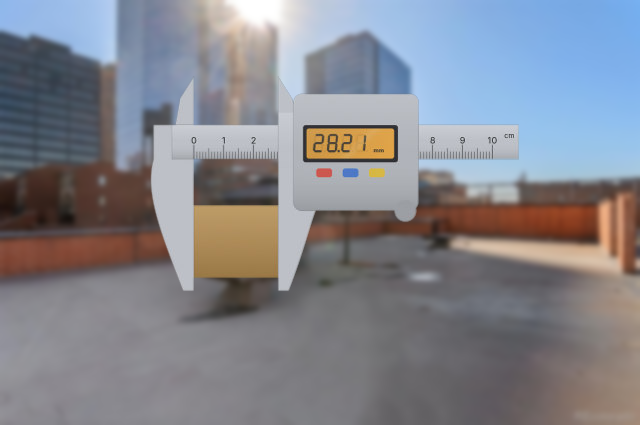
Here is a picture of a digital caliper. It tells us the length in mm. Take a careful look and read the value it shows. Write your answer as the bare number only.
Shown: 28.21
